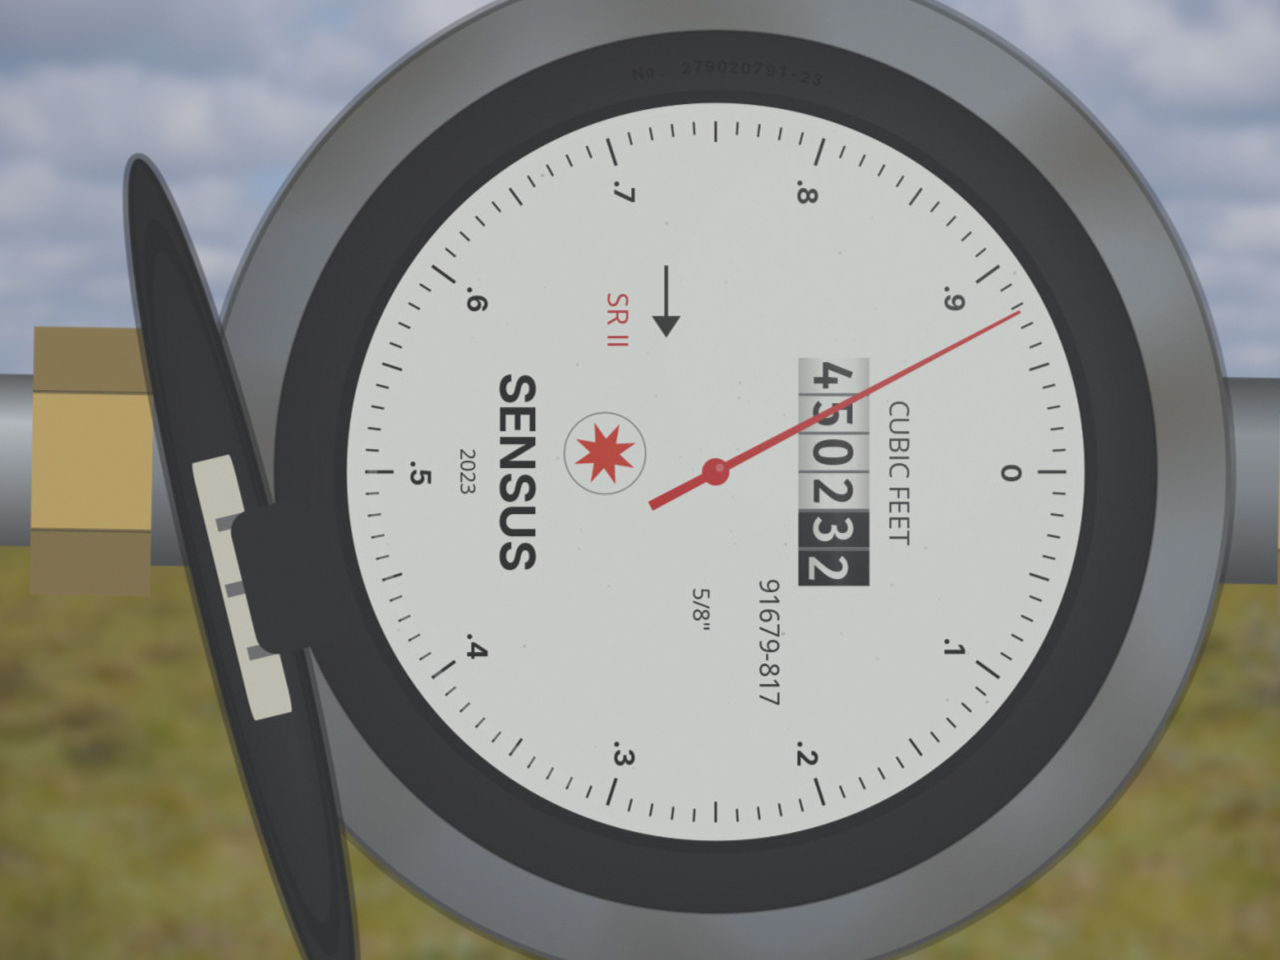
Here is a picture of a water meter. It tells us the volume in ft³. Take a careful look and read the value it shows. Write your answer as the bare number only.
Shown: 450231.92
